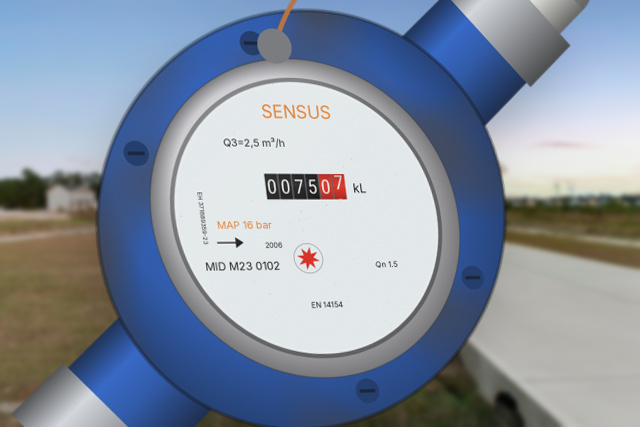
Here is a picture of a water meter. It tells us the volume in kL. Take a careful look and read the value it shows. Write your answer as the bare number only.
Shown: 75.07
